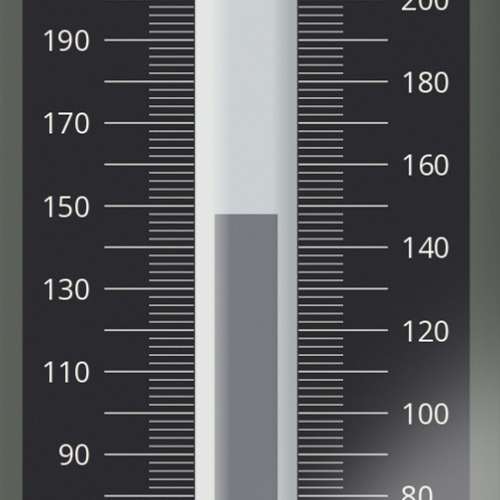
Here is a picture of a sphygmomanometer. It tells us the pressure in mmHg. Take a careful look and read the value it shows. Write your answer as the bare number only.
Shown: 148
